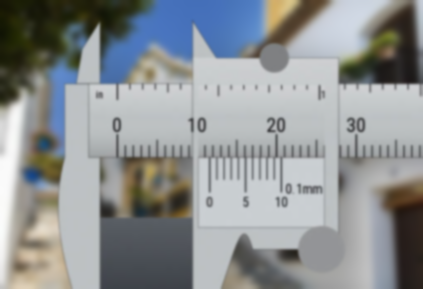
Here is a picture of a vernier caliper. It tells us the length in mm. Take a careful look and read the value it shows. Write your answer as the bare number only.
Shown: 11.6
